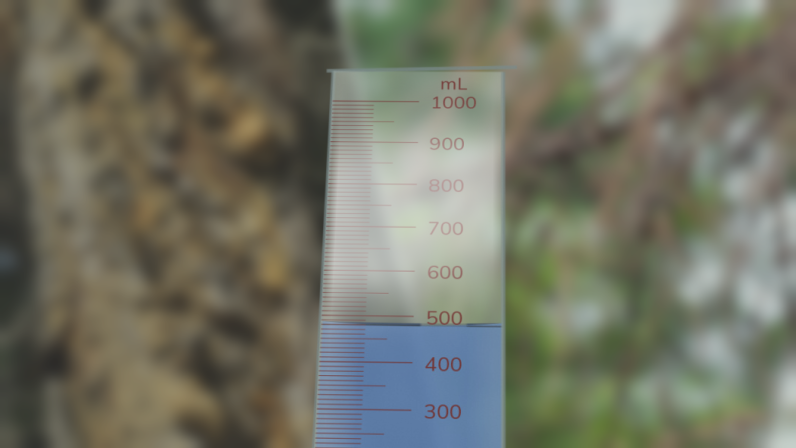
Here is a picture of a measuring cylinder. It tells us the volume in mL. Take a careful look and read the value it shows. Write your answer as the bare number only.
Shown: 480
